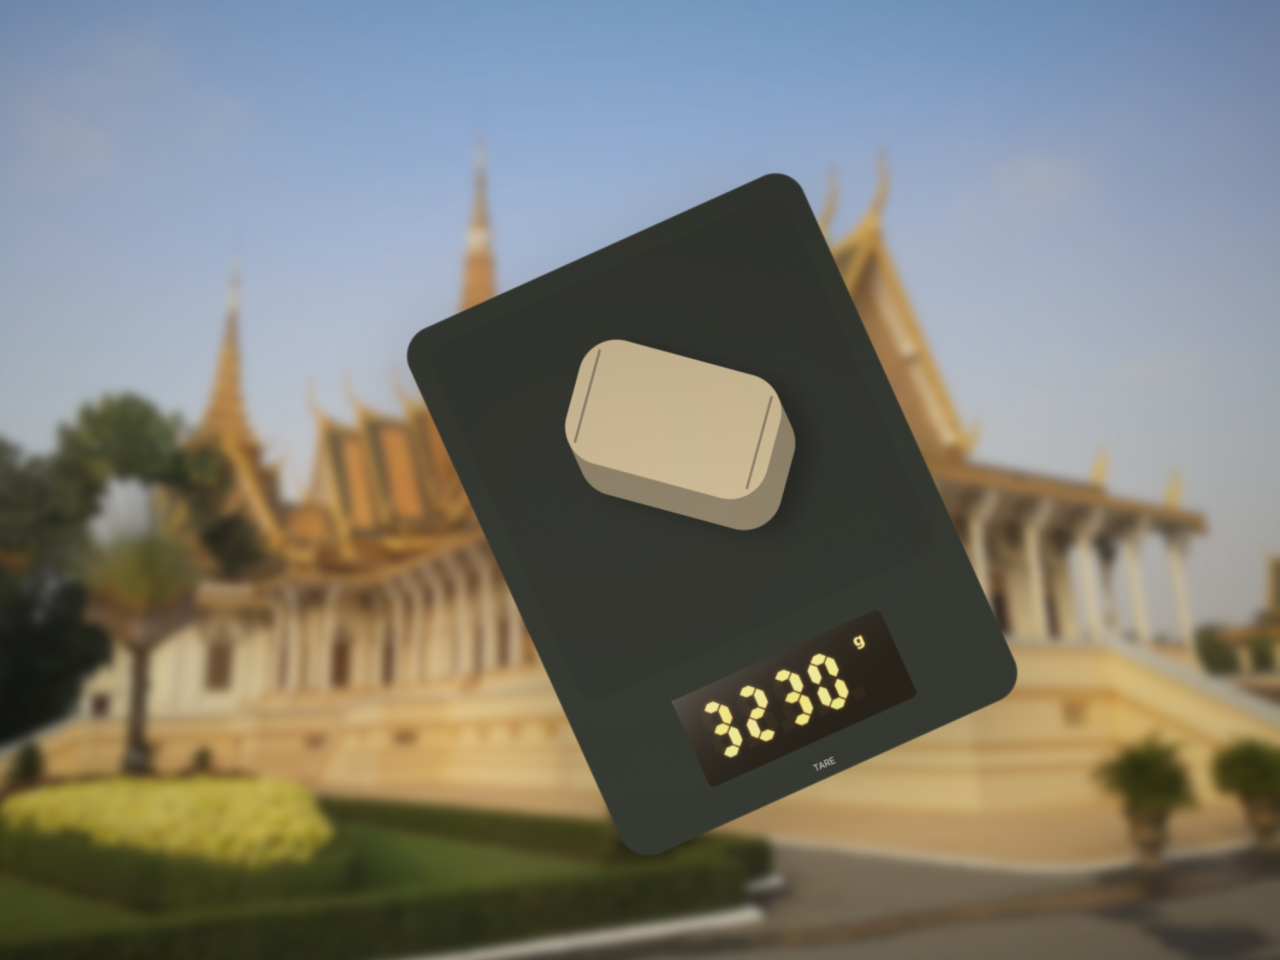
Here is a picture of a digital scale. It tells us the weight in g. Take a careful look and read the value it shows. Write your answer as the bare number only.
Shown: 3230
